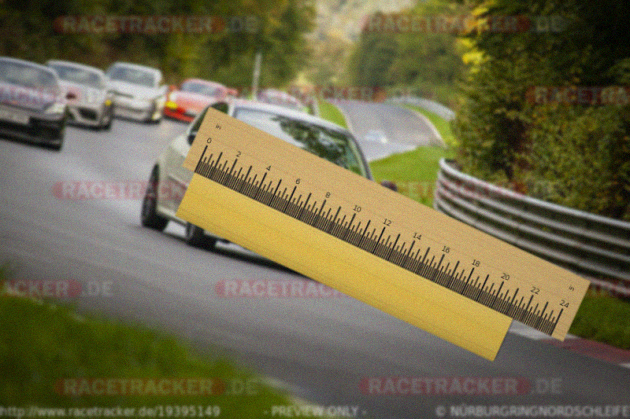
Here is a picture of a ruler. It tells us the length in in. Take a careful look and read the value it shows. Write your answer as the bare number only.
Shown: 21.5
